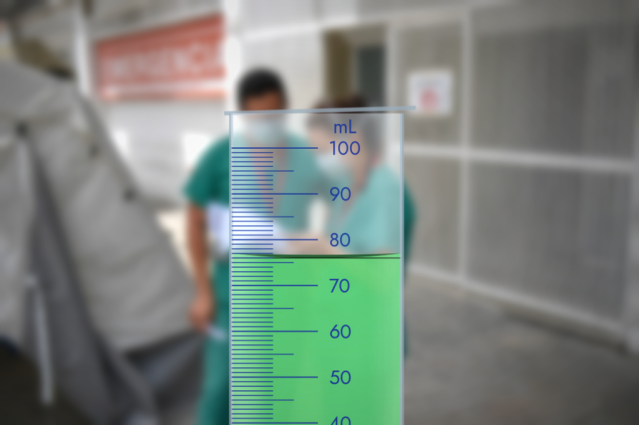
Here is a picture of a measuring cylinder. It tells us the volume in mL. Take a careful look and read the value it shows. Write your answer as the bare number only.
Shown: 76
